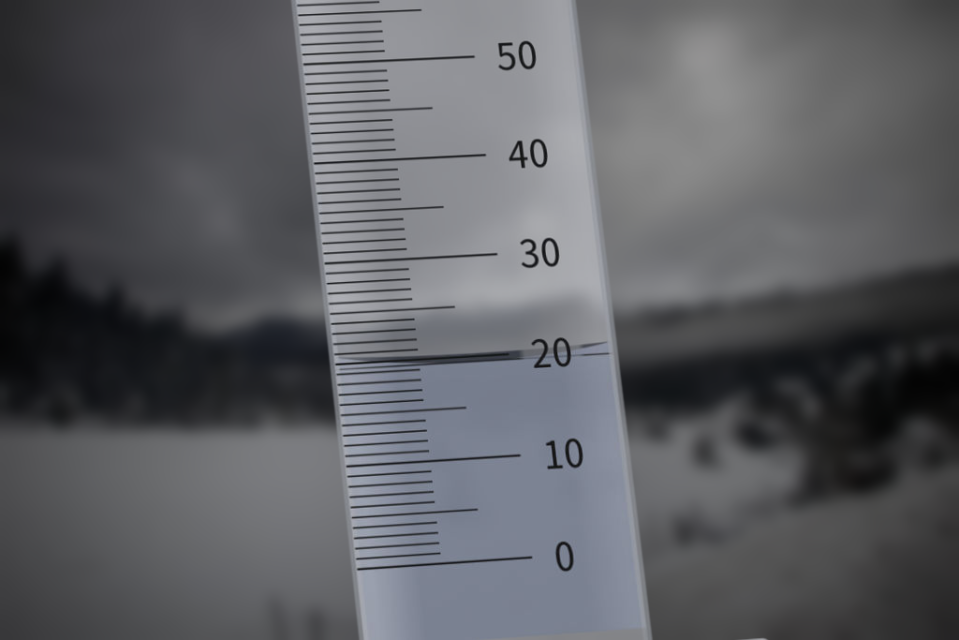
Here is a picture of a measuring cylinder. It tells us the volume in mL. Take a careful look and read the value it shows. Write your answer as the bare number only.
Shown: 19.5
